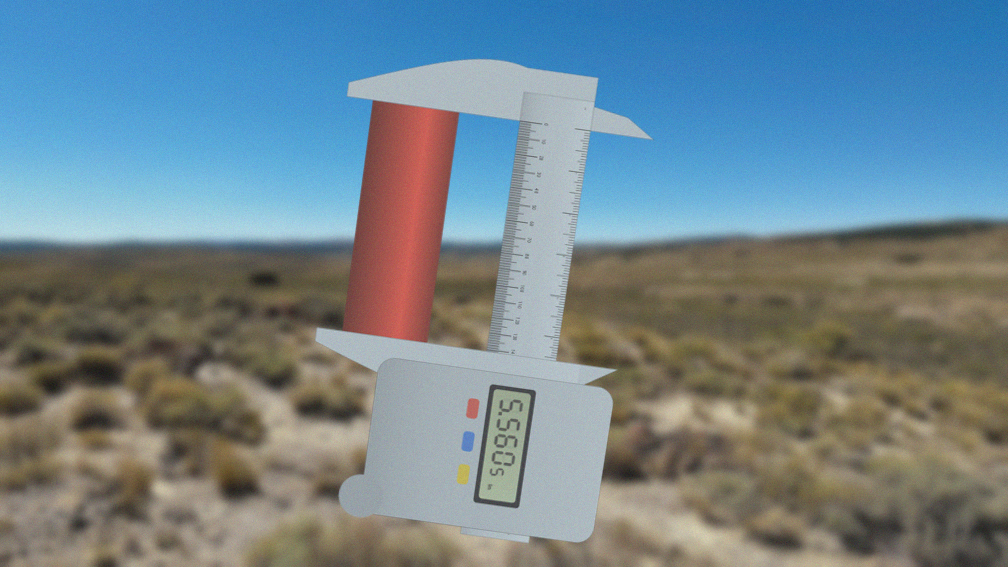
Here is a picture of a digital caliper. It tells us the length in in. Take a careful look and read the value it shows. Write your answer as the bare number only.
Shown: 5.5605
